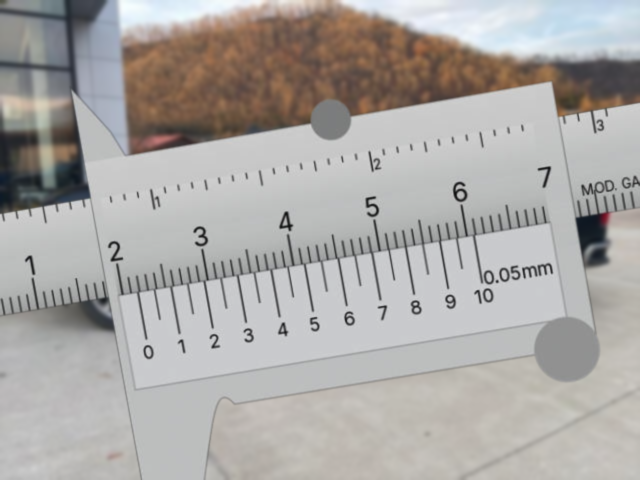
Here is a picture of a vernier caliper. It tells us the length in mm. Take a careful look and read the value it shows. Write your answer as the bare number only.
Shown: 21.8
